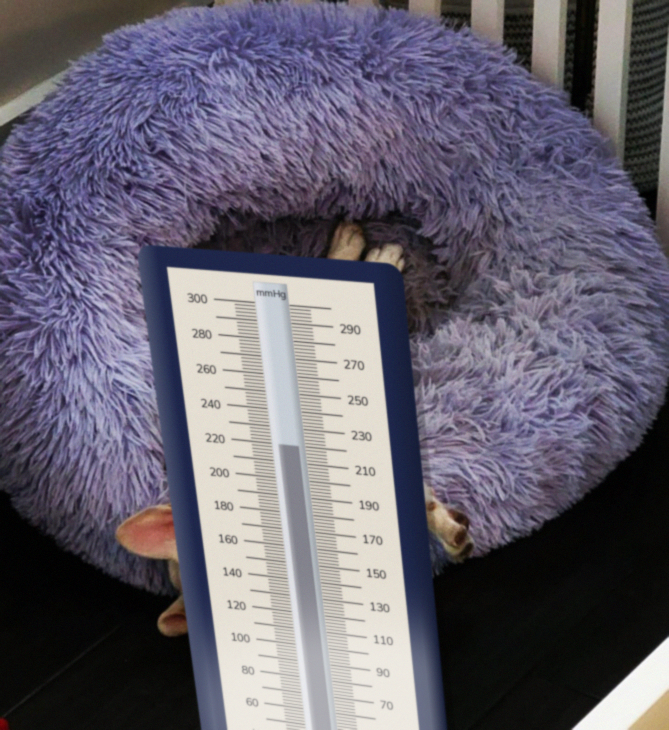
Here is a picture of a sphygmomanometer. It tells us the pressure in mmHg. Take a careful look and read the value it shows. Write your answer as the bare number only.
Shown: 220
